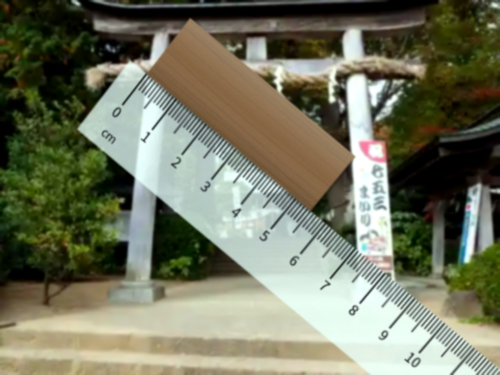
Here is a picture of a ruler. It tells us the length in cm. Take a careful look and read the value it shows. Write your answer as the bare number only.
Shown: 5.5
